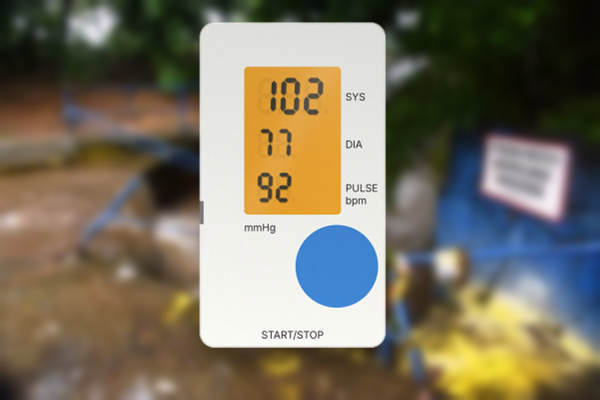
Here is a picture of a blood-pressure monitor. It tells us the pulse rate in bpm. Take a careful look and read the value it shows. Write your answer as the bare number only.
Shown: 92
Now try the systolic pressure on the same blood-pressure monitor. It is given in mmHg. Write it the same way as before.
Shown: 102
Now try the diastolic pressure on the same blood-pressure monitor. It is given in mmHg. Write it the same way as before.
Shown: 77
